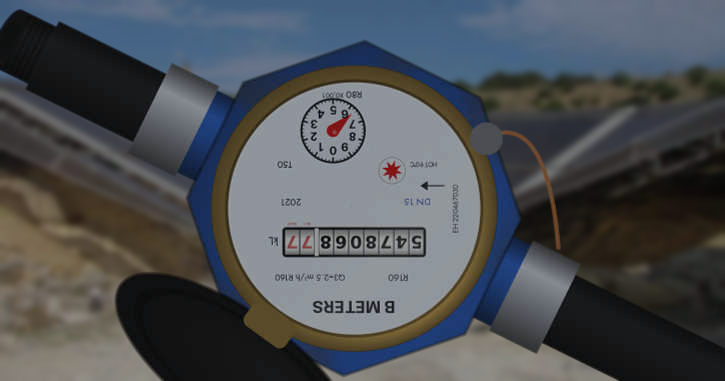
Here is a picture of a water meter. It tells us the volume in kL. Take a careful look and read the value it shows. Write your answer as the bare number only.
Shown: 5478068.776
